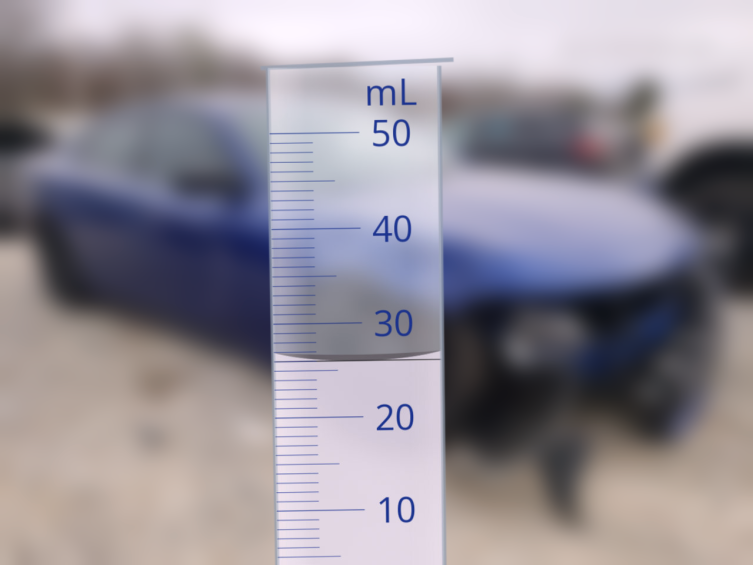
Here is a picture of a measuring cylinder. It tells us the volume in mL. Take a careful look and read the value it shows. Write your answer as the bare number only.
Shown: 26
